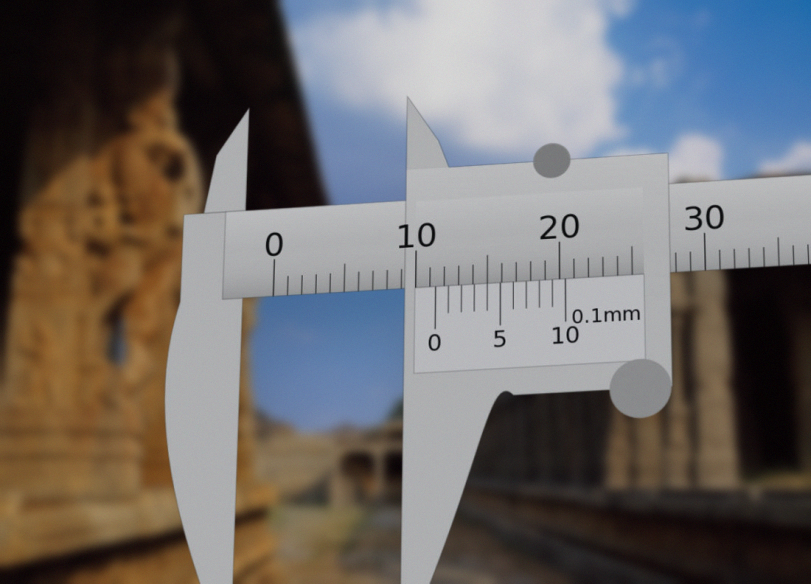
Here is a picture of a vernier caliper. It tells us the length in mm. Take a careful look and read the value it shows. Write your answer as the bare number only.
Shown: 11.4
